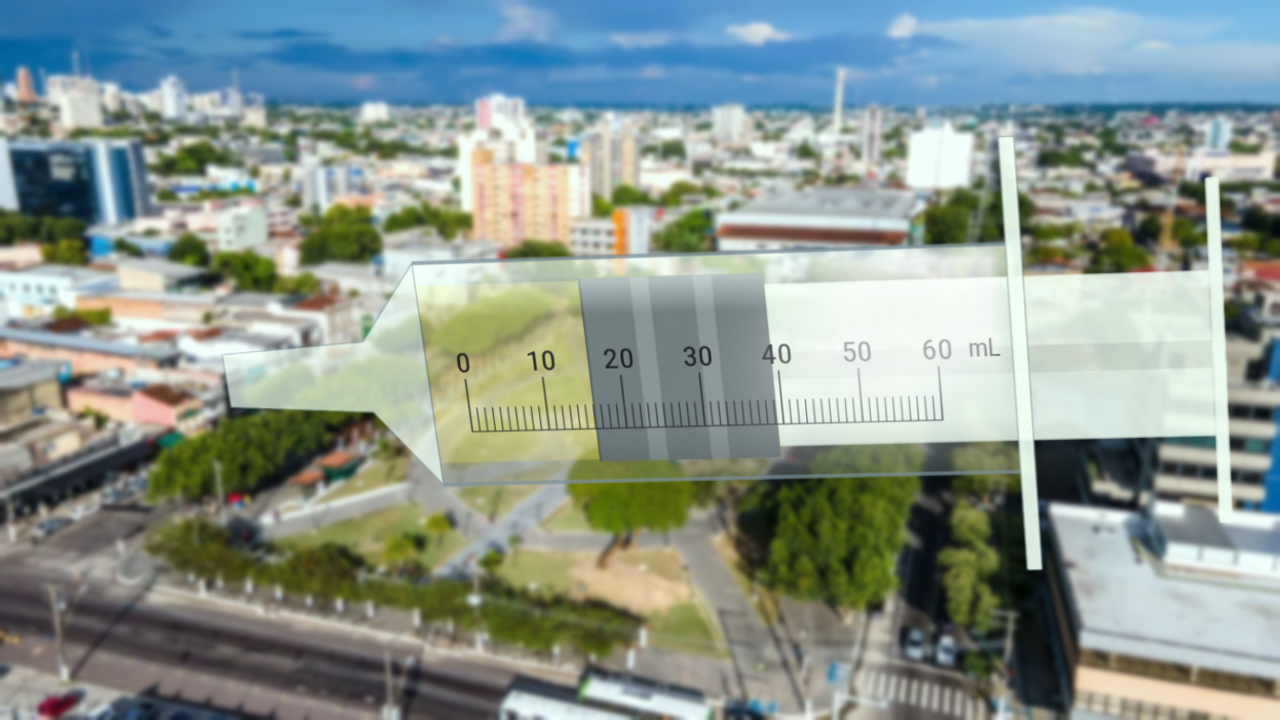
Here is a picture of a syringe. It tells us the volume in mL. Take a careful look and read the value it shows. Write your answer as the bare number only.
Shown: 16
